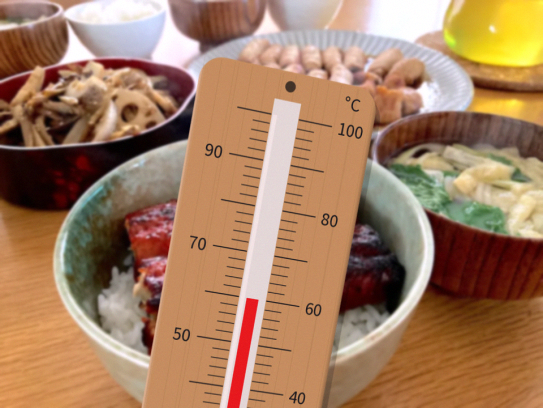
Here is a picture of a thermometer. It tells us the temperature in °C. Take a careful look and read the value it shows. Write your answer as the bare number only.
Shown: 60
